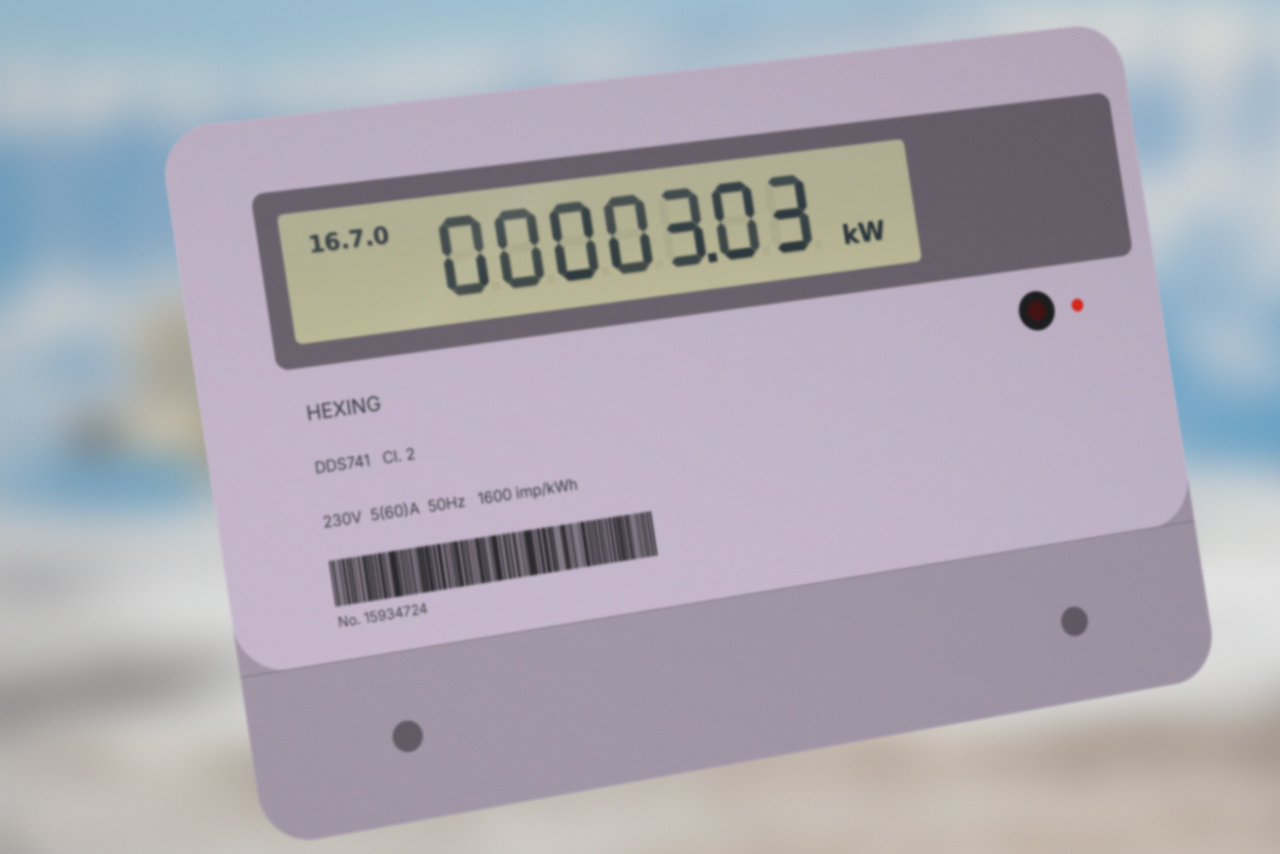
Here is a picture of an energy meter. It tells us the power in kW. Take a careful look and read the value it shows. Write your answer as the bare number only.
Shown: 3.03
